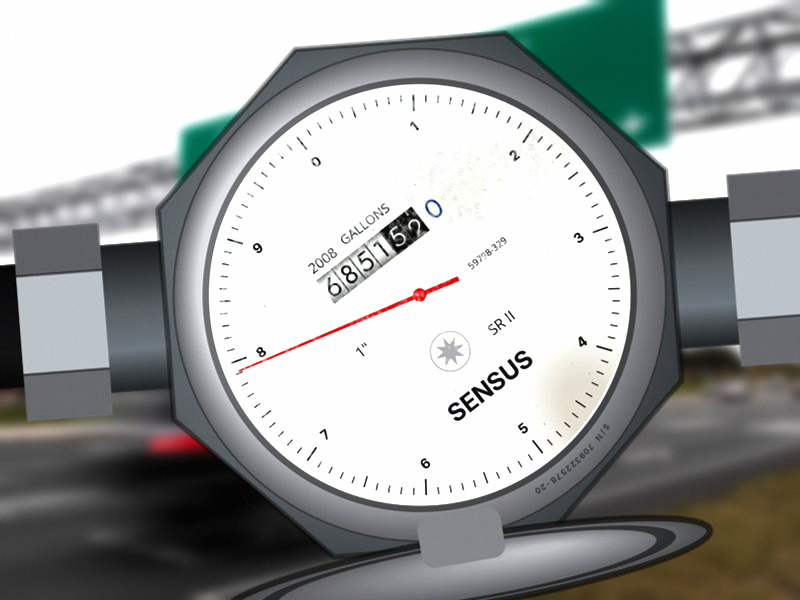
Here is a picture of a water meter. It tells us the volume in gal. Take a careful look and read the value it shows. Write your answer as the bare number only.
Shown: 6851517.9
